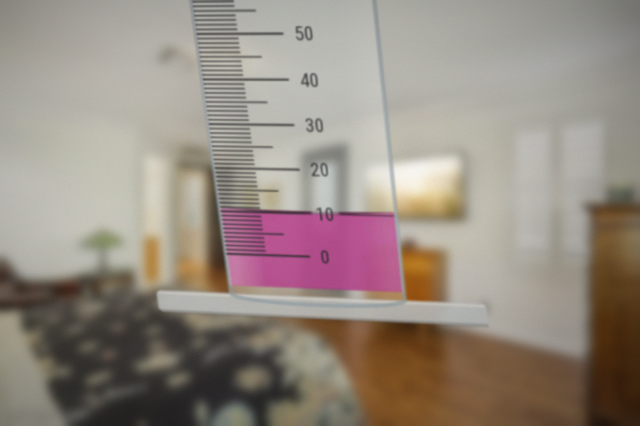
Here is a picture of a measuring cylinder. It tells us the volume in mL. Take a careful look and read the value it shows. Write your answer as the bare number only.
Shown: 10
